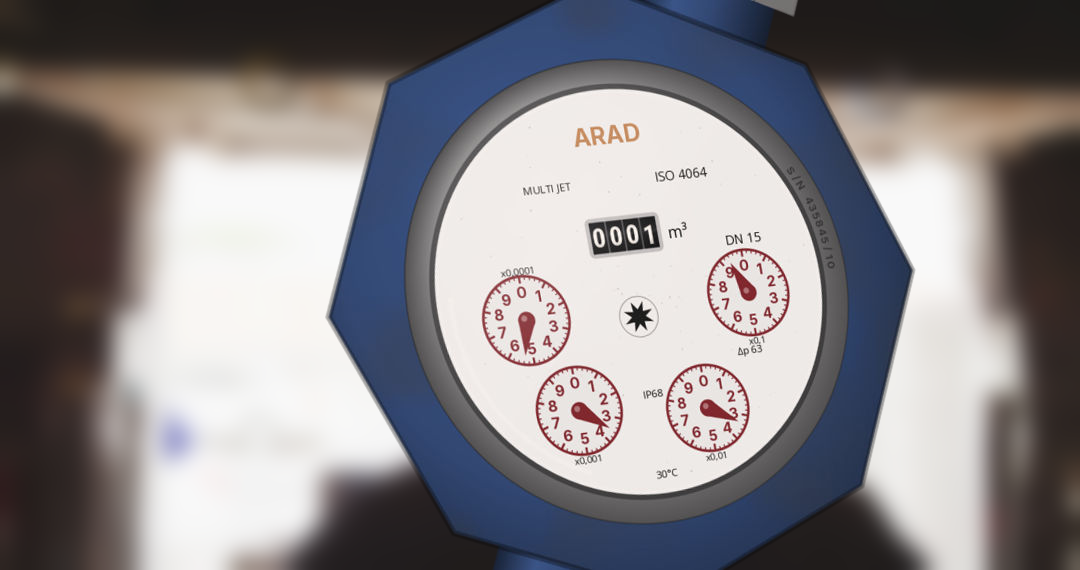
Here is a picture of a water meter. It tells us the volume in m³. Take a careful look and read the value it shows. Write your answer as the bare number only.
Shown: 0.9335
